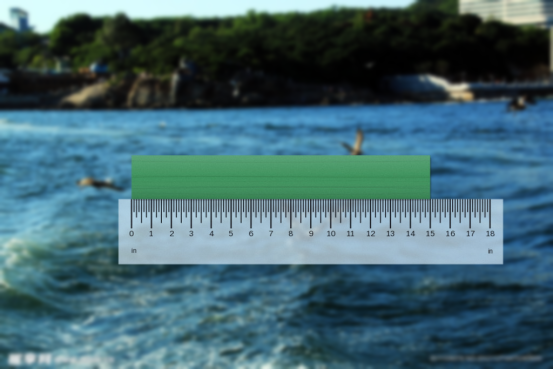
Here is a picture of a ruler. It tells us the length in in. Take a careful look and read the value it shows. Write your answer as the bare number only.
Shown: 15
